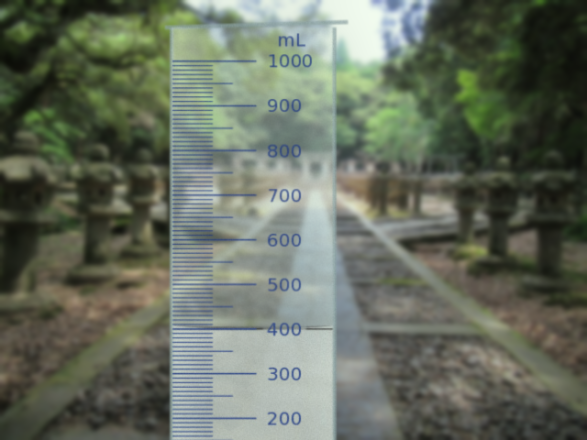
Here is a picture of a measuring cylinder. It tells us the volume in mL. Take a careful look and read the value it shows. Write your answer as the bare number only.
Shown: 400
